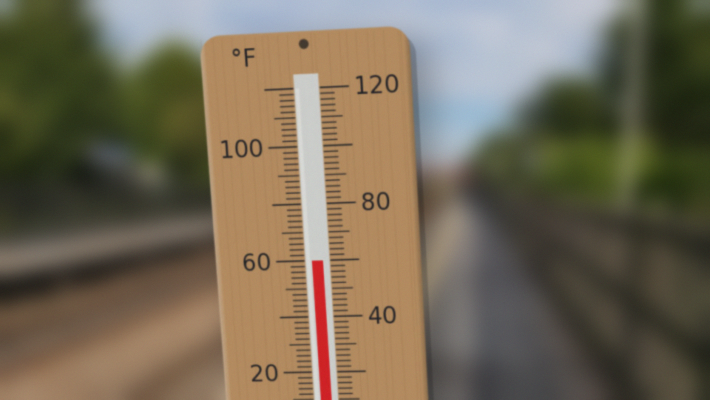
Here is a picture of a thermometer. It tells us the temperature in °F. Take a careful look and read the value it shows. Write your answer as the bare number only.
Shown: 60
